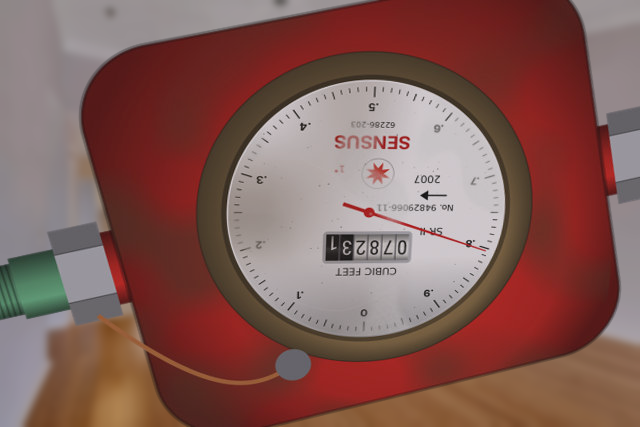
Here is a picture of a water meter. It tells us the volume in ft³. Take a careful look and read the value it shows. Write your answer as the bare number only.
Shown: 78230.80
